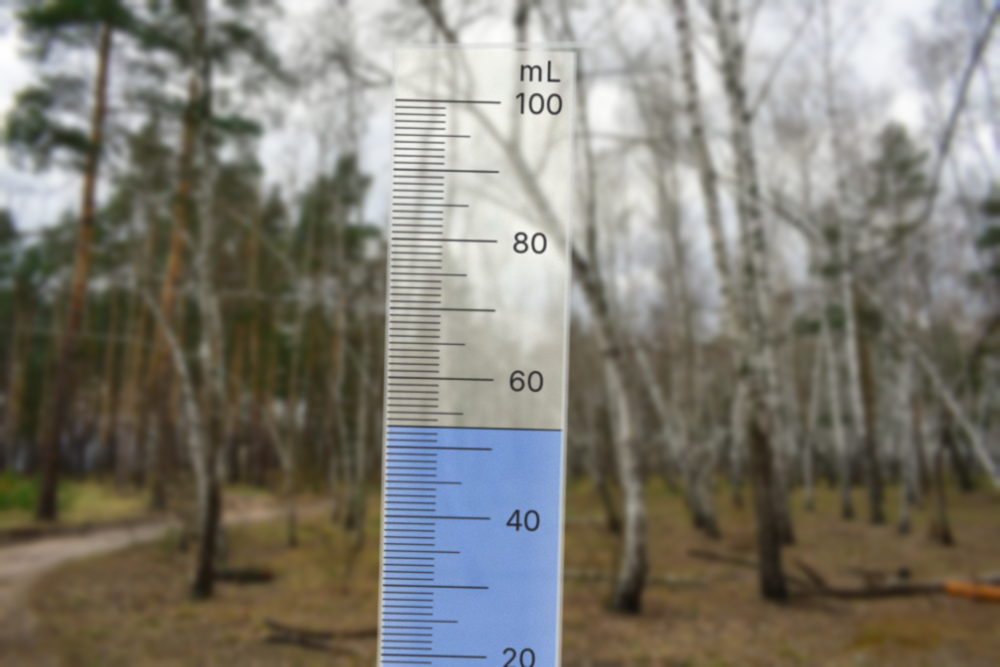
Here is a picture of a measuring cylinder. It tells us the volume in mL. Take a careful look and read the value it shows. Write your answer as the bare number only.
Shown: 53
